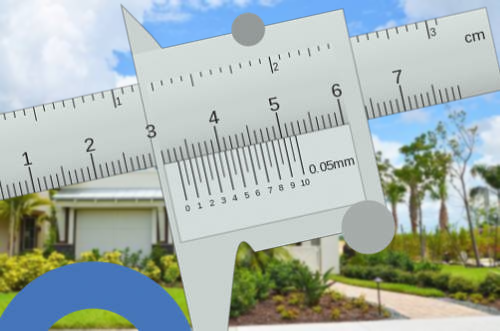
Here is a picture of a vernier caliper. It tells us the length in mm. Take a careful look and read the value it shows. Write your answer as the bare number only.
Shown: 33.2
